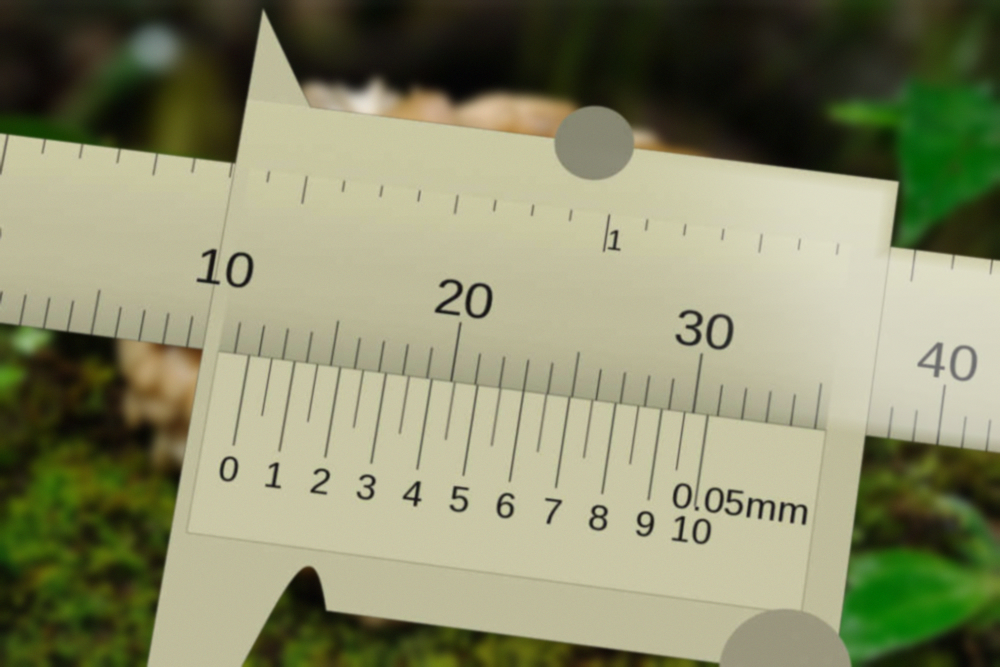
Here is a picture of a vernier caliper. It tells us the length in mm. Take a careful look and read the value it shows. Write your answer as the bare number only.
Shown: 11.6
